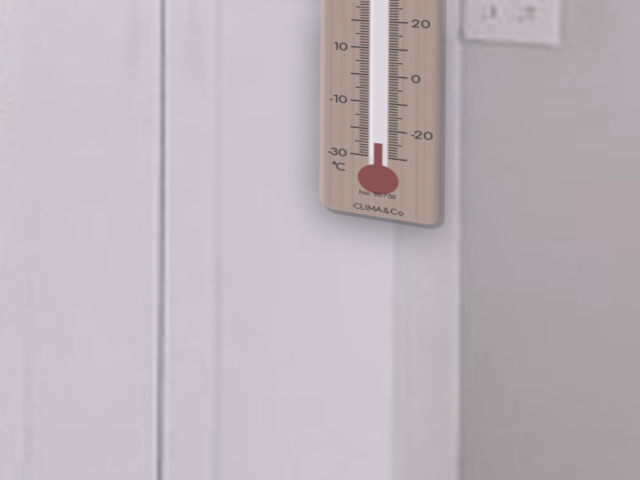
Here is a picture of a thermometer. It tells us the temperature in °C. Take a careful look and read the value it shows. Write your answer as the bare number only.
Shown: -25
